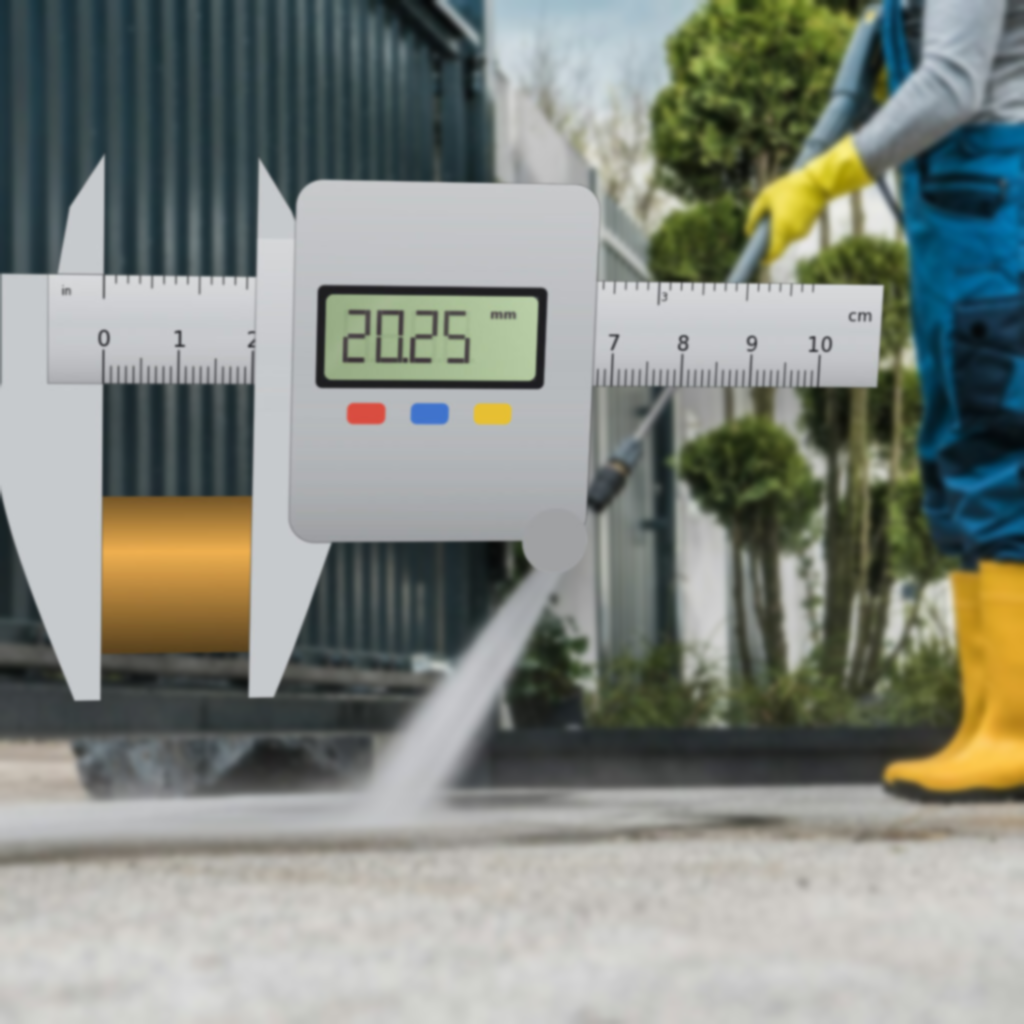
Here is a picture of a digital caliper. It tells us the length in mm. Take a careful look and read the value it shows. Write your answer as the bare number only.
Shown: 20.25
